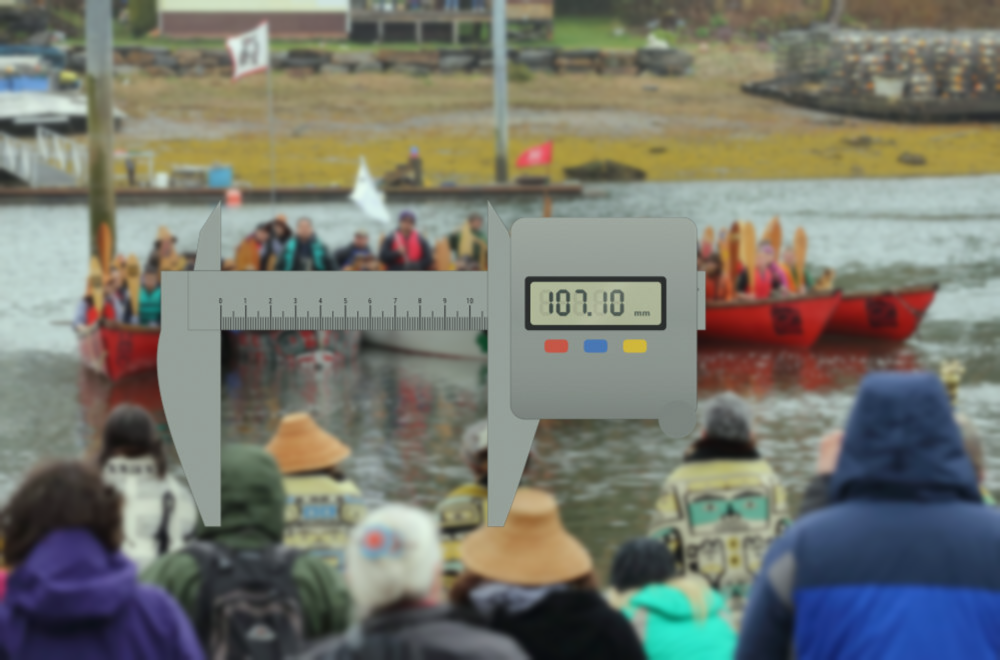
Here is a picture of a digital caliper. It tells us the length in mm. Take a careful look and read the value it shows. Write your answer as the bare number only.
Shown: 107.10
